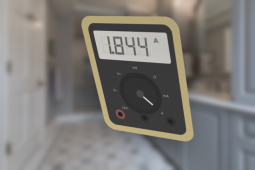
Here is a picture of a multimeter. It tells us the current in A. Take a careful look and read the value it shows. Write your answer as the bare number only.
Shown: 1.844
